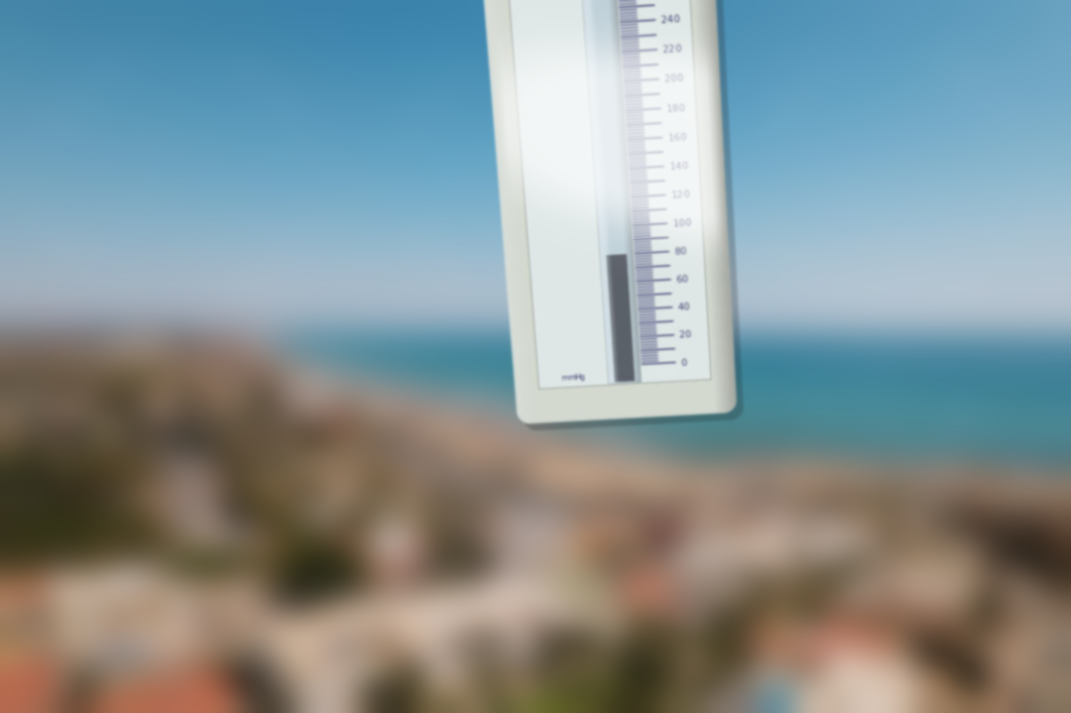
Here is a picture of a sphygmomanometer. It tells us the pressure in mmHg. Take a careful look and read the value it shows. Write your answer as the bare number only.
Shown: 80
